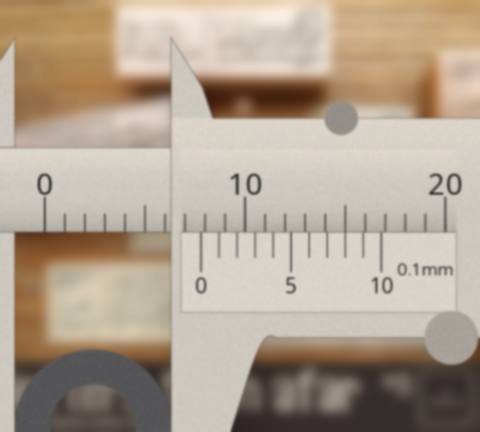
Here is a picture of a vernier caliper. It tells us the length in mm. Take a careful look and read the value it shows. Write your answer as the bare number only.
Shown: 7.8
